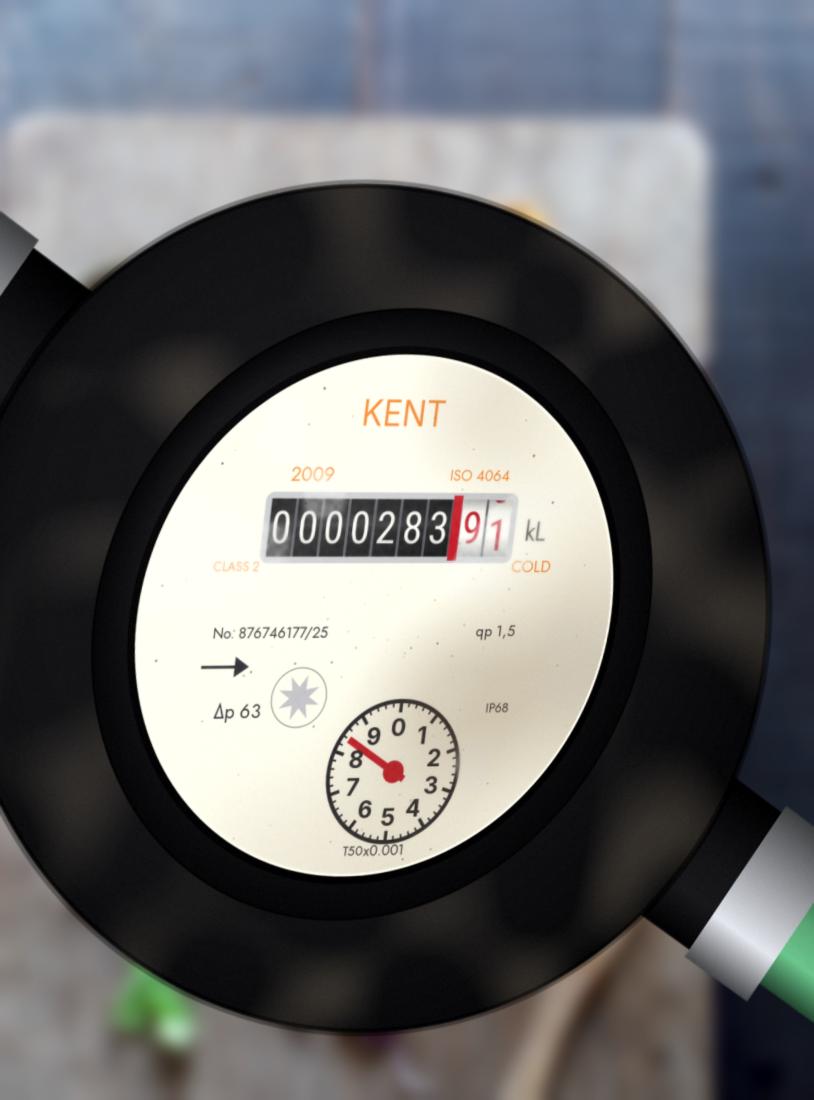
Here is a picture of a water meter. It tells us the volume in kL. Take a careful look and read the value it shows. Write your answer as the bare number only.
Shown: 283.908
